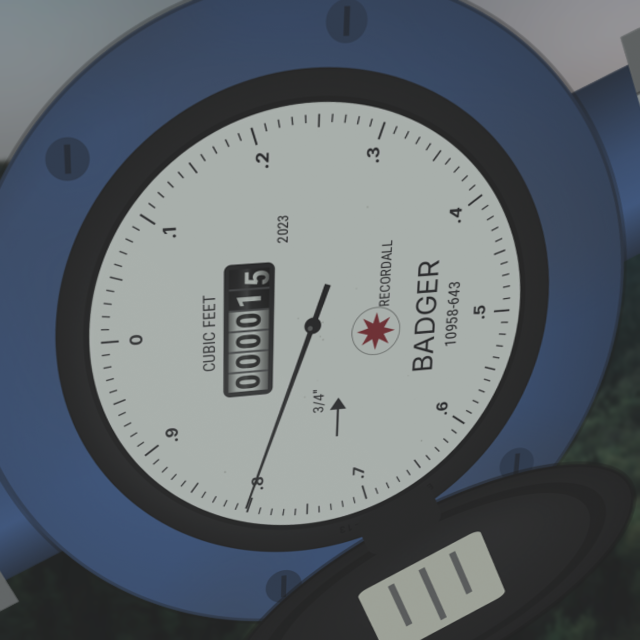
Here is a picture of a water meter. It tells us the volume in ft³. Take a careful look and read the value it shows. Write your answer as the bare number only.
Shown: 14.80
